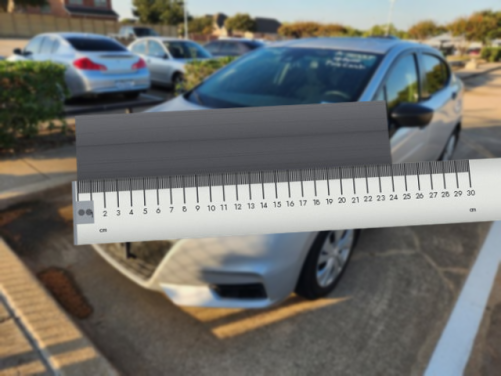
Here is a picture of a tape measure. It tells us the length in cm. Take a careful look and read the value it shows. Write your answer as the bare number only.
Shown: 24
